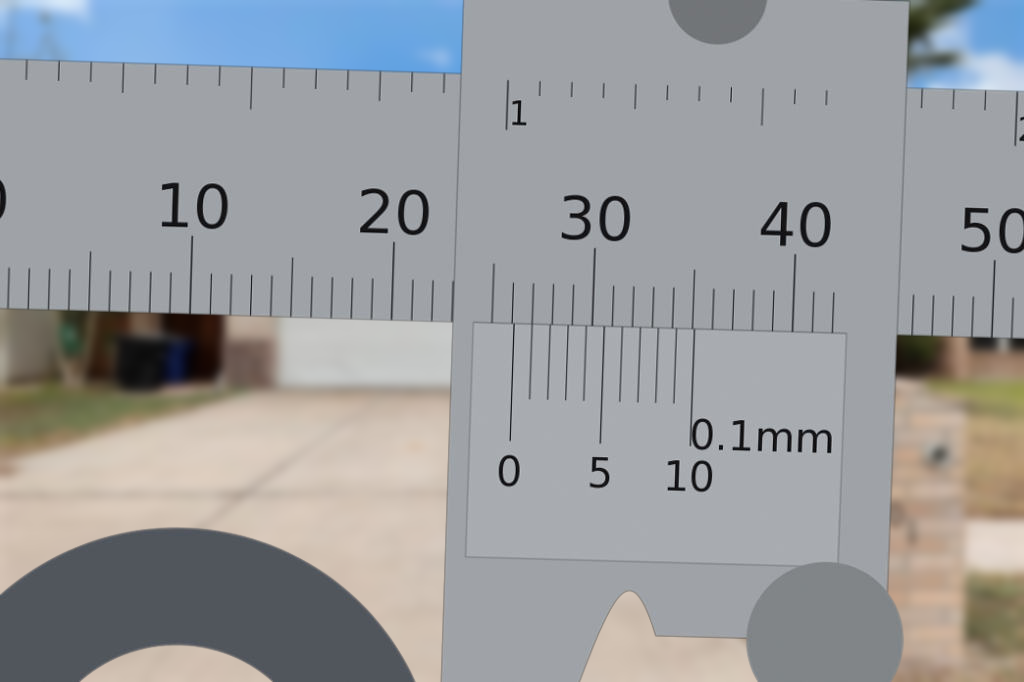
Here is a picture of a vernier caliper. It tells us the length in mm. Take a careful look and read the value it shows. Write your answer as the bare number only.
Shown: 26.1
